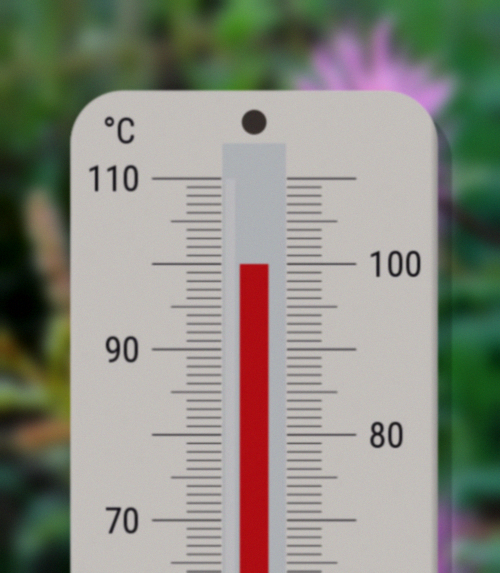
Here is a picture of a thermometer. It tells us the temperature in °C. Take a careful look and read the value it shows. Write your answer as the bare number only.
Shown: 100
